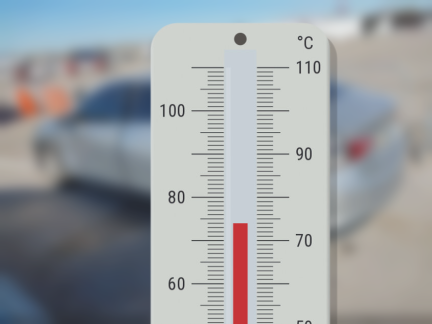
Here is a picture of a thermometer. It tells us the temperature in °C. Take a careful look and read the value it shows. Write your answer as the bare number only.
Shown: 74
